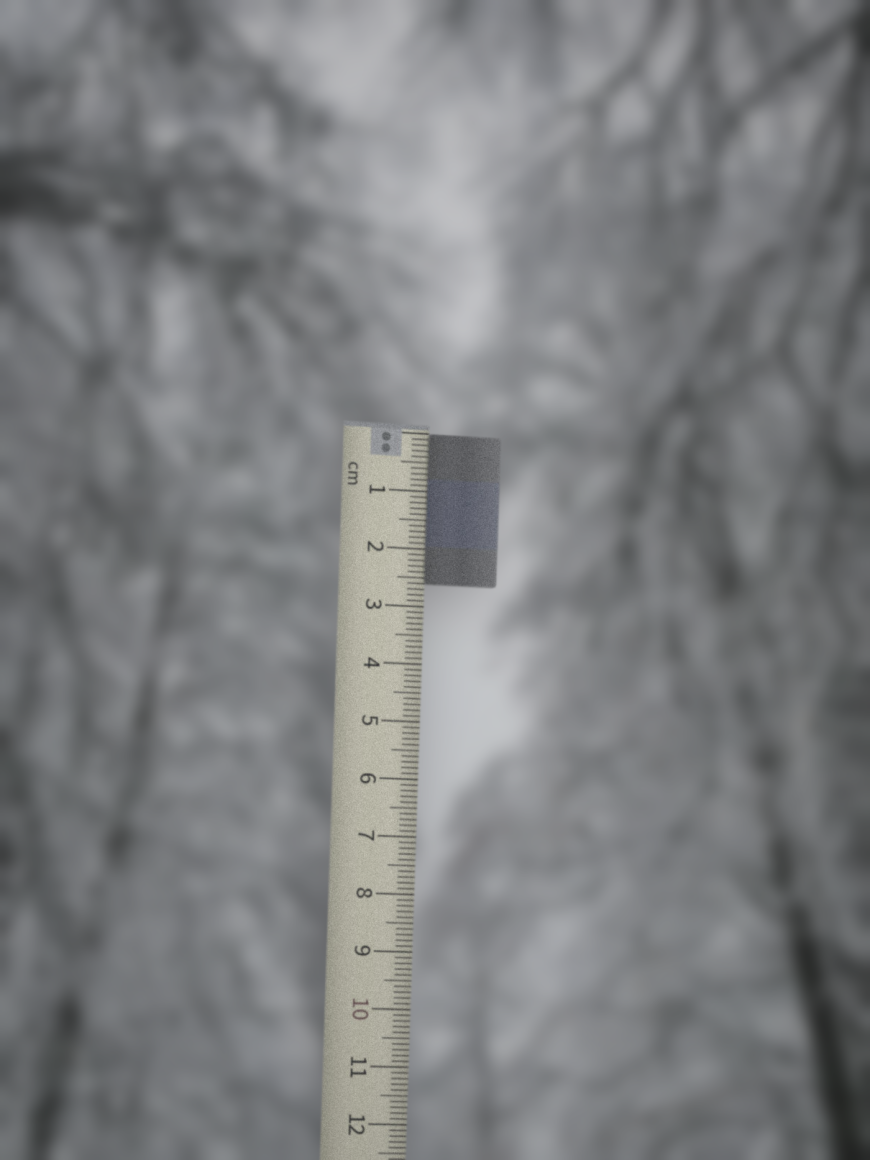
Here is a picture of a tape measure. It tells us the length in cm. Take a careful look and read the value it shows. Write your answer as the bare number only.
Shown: 2.6
